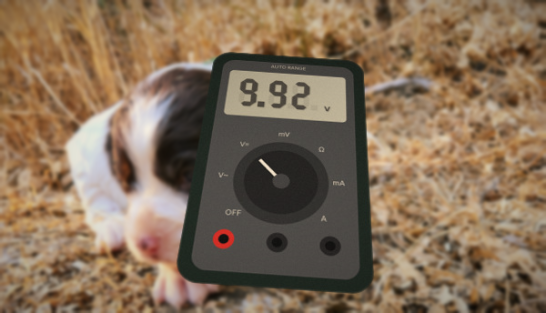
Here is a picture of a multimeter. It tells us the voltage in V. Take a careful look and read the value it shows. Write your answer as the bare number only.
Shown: 9.92
